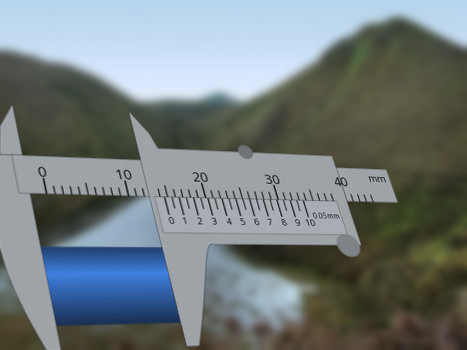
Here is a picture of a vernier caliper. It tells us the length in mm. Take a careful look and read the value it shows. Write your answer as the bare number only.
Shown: 14.6
